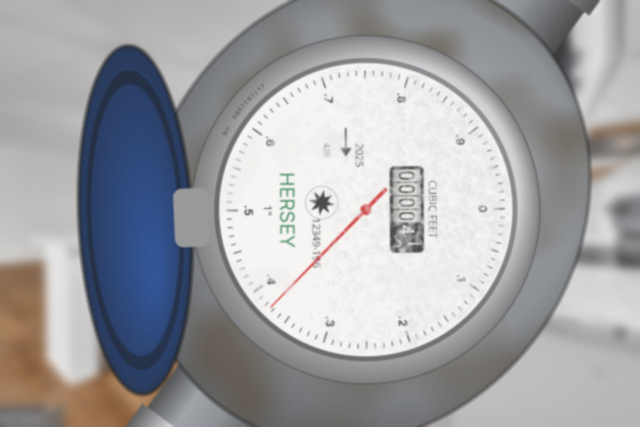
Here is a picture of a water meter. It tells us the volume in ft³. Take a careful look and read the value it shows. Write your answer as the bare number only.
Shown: 41.37
